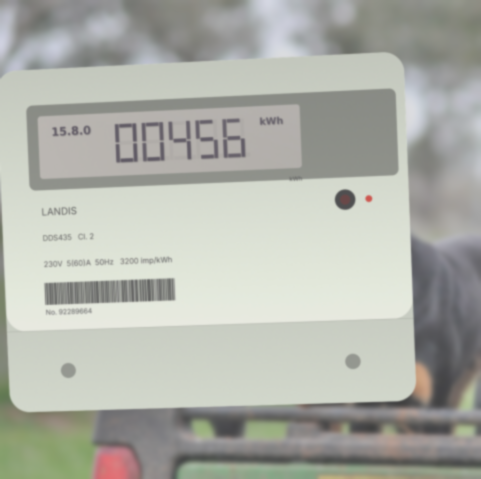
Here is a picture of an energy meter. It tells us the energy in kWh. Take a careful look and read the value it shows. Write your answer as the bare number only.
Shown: 456
